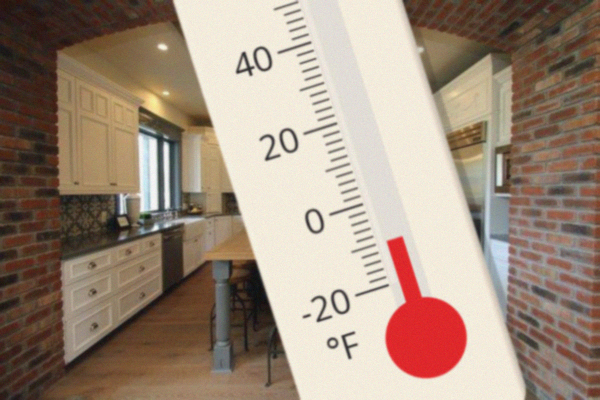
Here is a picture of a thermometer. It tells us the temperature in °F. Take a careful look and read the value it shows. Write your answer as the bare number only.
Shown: -10
